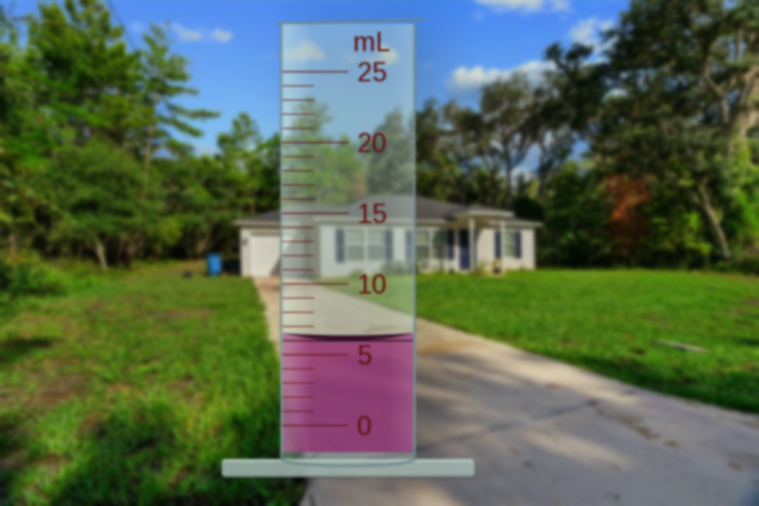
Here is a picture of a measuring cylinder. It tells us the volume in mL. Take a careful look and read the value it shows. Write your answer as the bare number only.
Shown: 6
